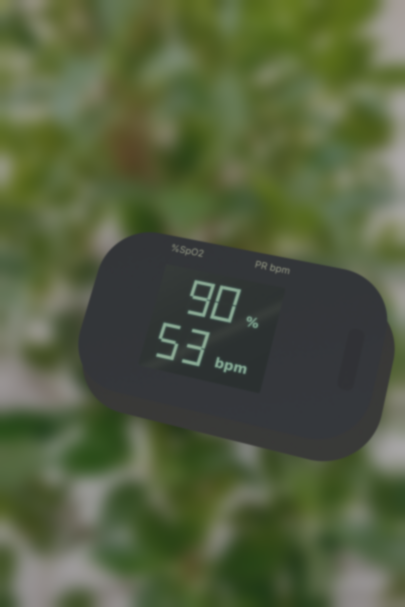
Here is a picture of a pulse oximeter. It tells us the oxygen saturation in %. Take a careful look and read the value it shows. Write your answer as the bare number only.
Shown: 90
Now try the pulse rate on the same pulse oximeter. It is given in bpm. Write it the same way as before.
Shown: 53
